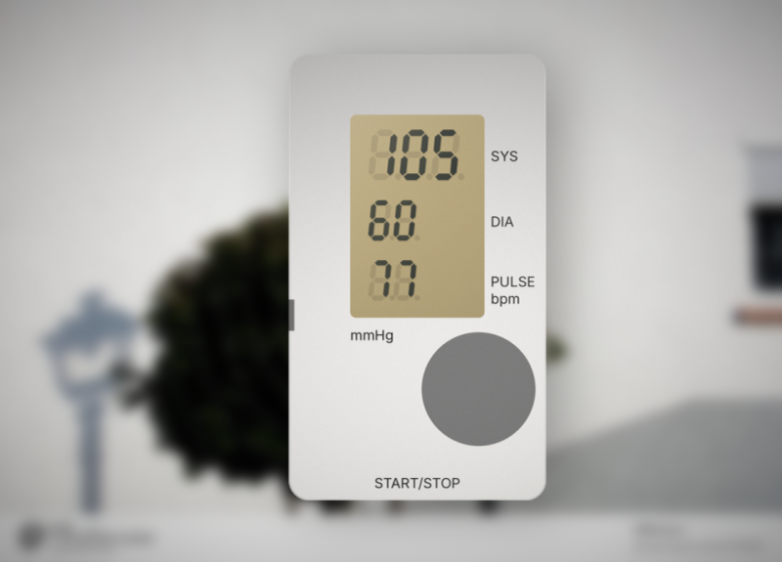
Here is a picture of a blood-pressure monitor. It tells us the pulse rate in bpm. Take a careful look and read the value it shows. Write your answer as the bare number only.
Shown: 77
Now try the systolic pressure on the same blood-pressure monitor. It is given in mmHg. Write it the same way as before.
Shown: 105
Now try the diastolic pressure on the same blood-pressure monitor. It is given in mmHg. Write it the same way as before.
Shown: 60
